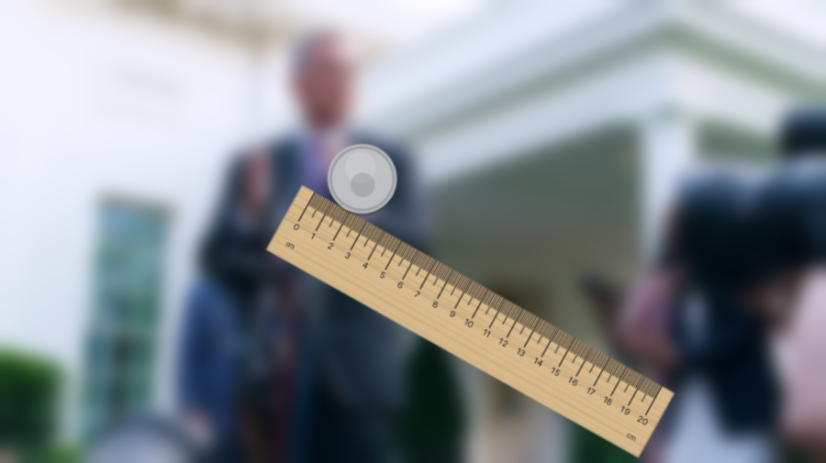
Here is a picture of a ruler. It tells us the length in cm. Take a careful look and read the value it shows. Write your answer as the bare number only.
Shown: 3.5
